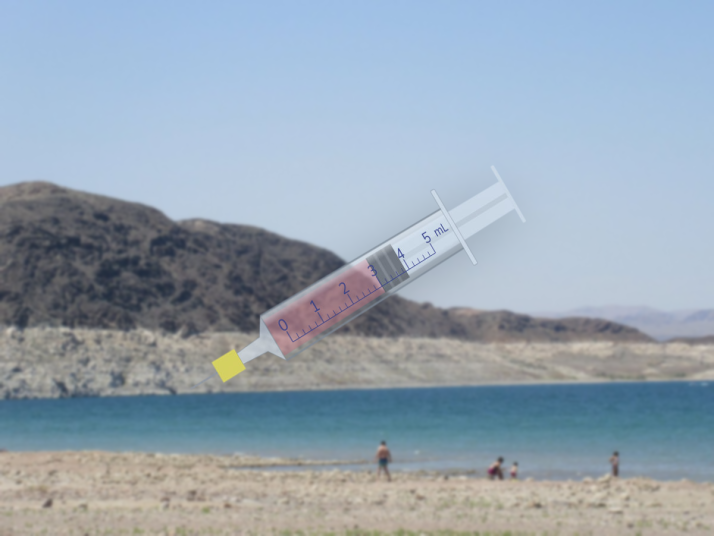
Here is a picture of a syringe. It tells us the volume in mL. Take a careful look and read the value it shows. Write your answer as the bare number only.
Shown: 3
